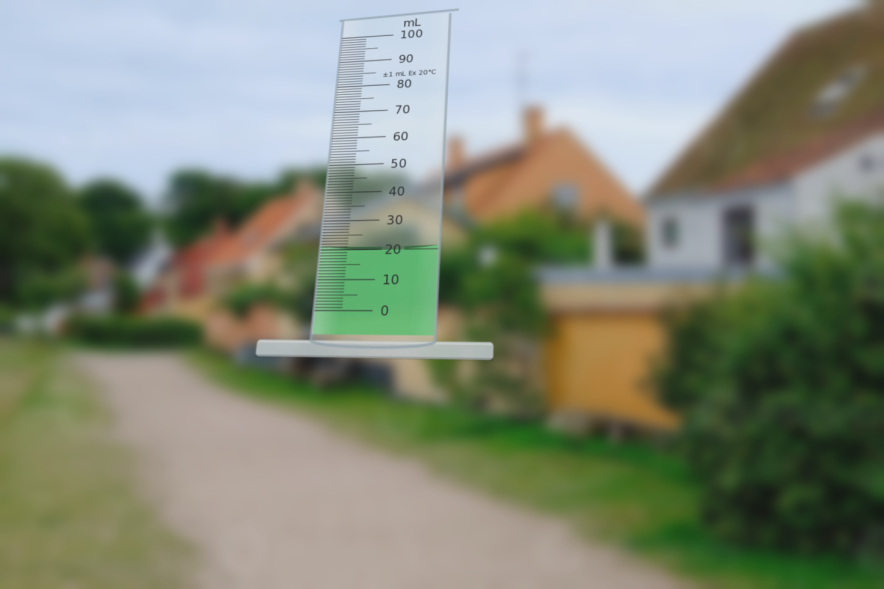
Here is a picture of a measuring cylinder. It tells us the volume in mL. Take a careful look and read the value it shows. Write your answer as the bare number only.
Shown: 20
